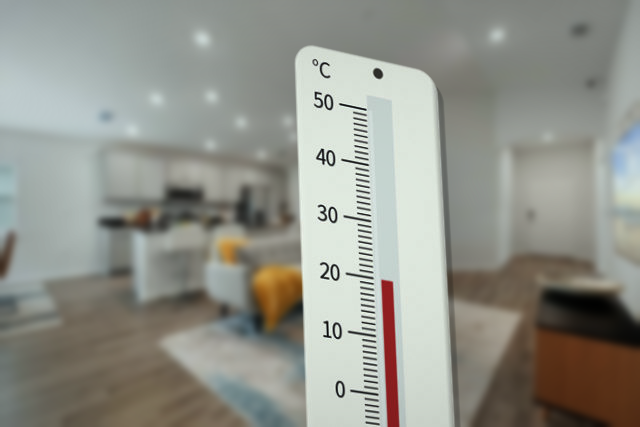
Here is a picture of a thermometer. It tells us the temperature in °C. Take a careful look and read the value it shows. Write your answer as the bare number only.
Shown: 20
